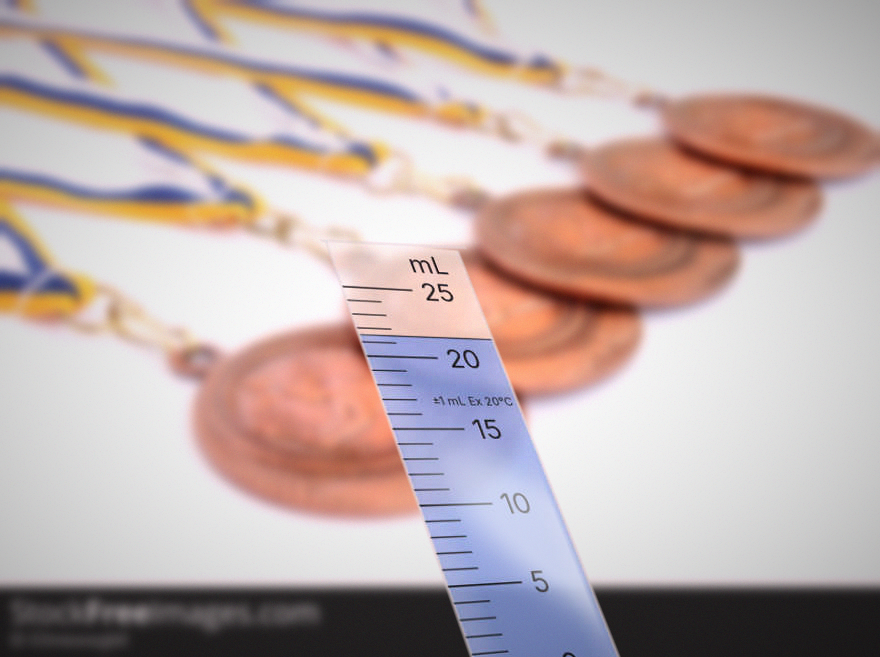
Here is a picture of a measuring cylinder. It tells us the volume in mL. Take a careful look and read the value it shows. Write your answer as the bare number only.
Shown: 21.5
